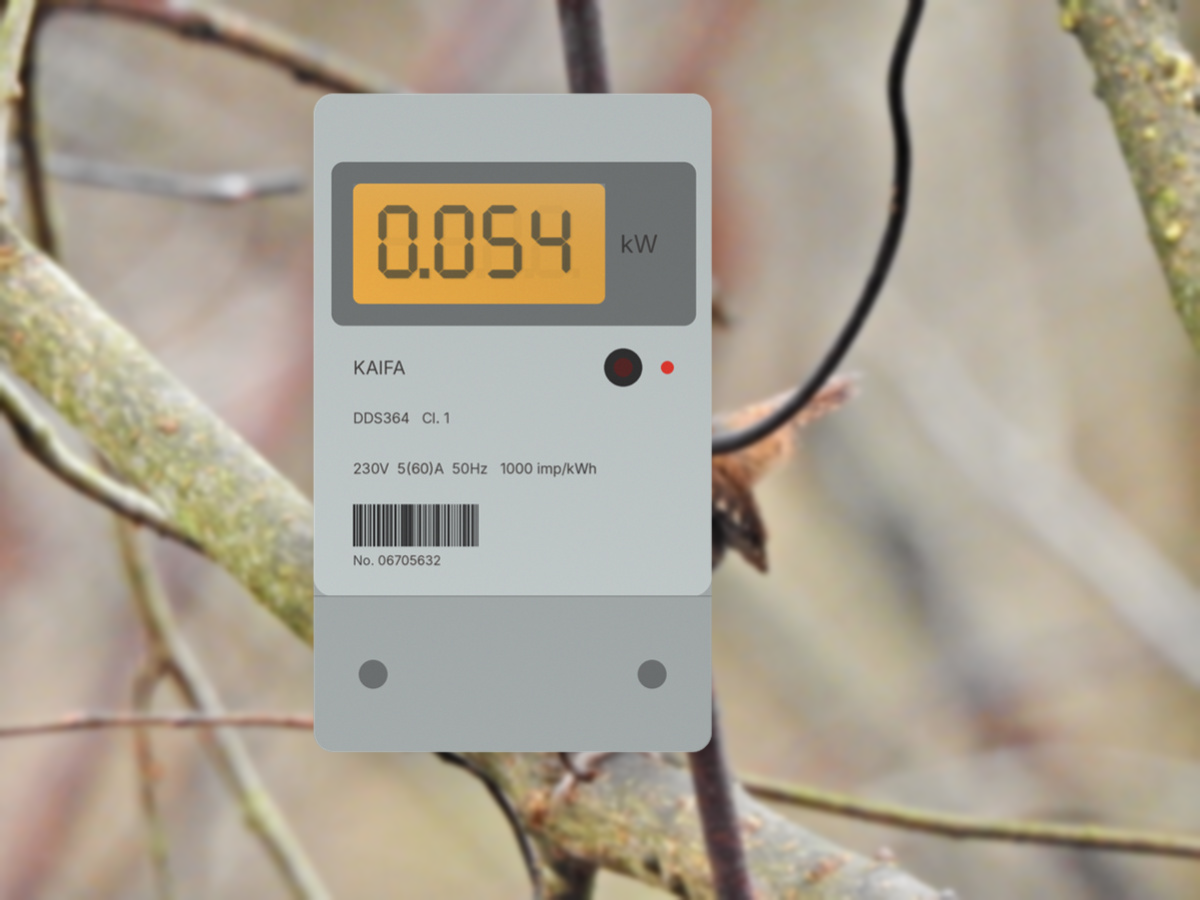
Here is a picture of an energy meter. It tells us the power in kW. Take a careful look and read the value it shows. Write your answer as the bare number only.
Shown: 0.054
